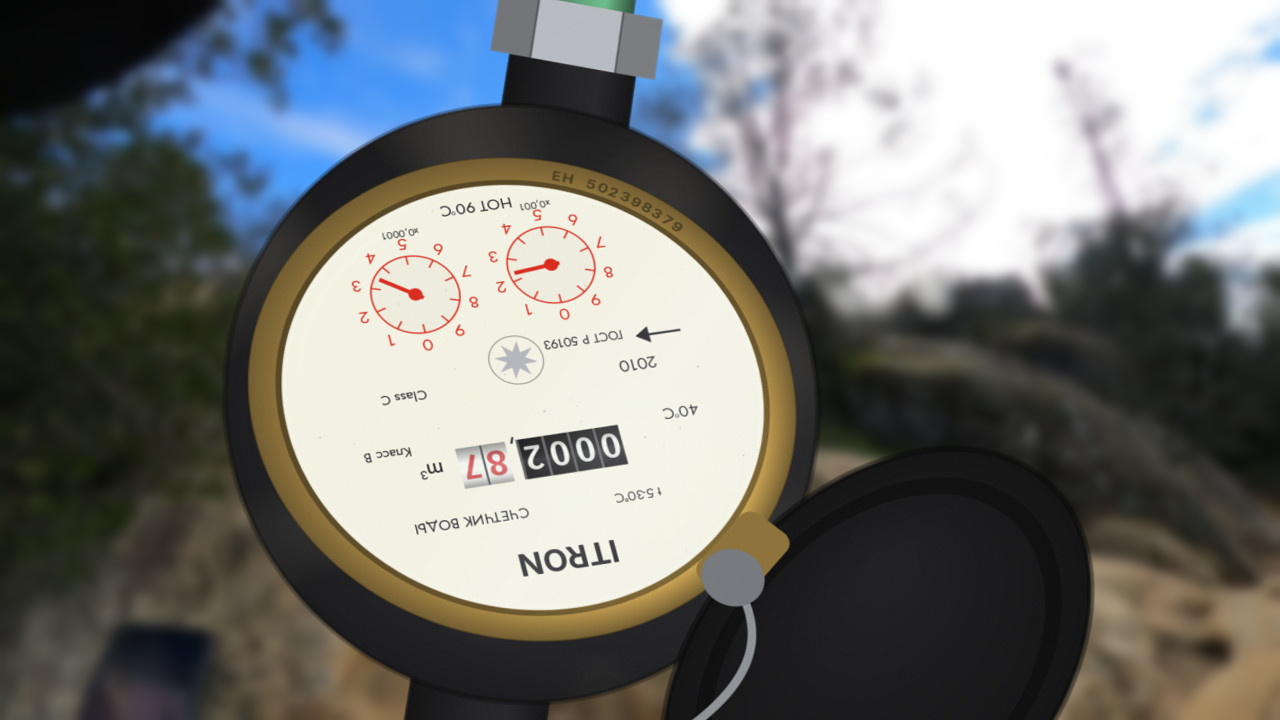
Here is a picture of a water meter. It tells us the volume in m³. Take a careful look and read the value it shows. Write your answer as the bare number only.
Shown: 2.8723
